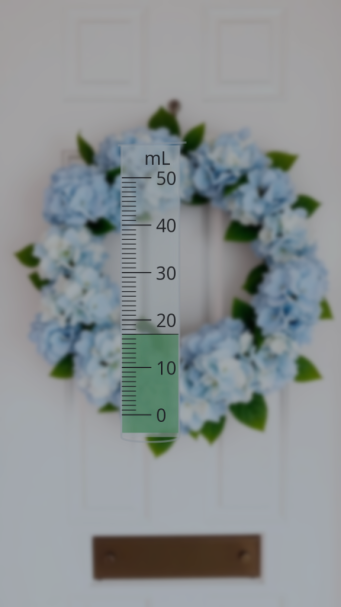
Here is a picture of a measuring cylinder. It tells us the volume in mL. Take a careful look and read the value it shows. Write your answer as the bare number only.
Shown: 17
